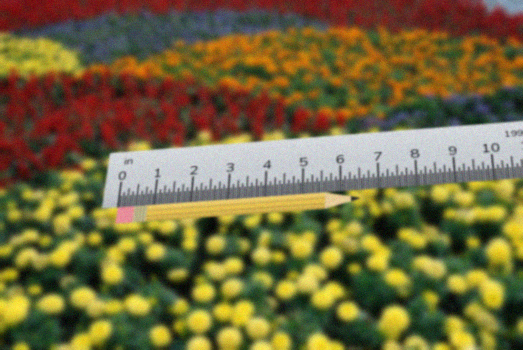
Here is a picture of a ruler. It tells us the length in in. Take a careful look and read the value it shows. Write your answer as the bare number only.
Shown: 6.5
